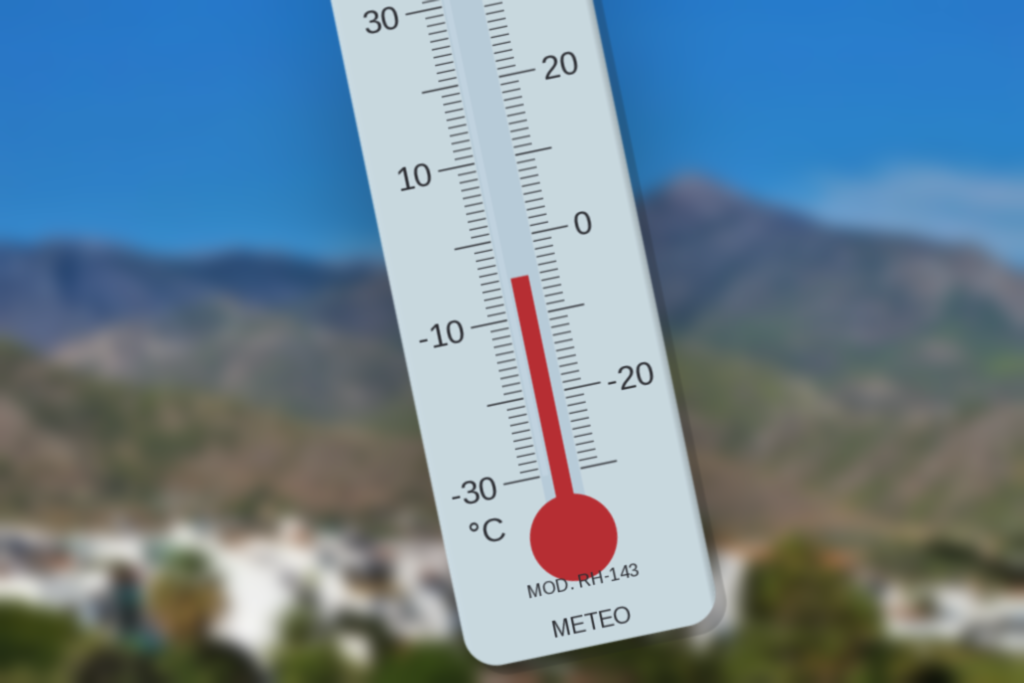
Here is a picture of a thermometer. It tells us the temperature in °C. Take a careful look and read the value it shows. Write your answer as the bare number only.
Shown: -5
